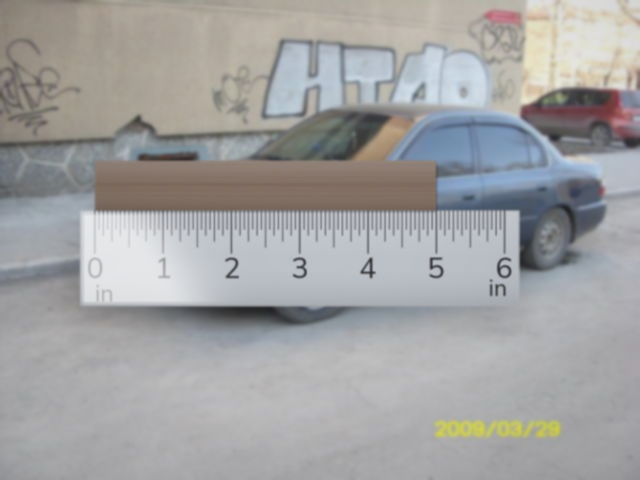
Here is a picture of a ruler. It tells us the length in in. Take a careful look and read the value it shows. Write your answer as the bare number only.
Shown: 5
